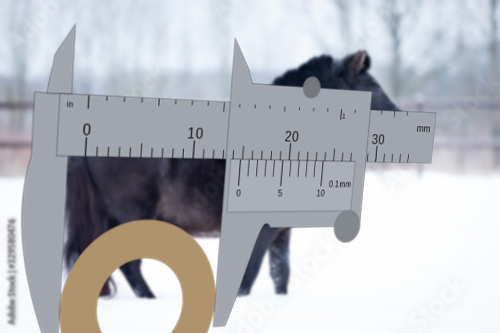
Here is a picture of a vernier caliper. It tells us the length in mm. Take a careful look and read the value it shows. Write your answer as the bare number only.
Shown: 14.8
